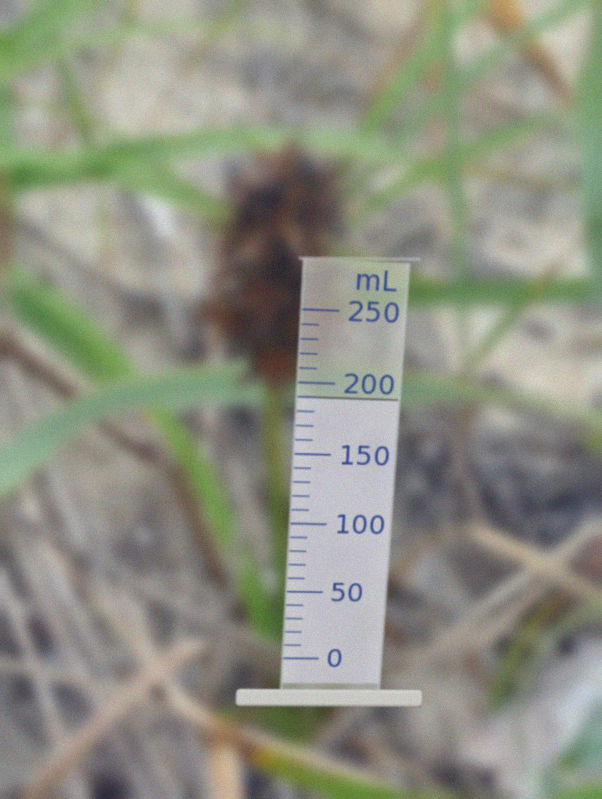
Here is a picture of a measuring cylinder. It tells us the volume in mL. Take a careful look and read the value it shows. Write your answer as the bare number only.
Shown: 190
